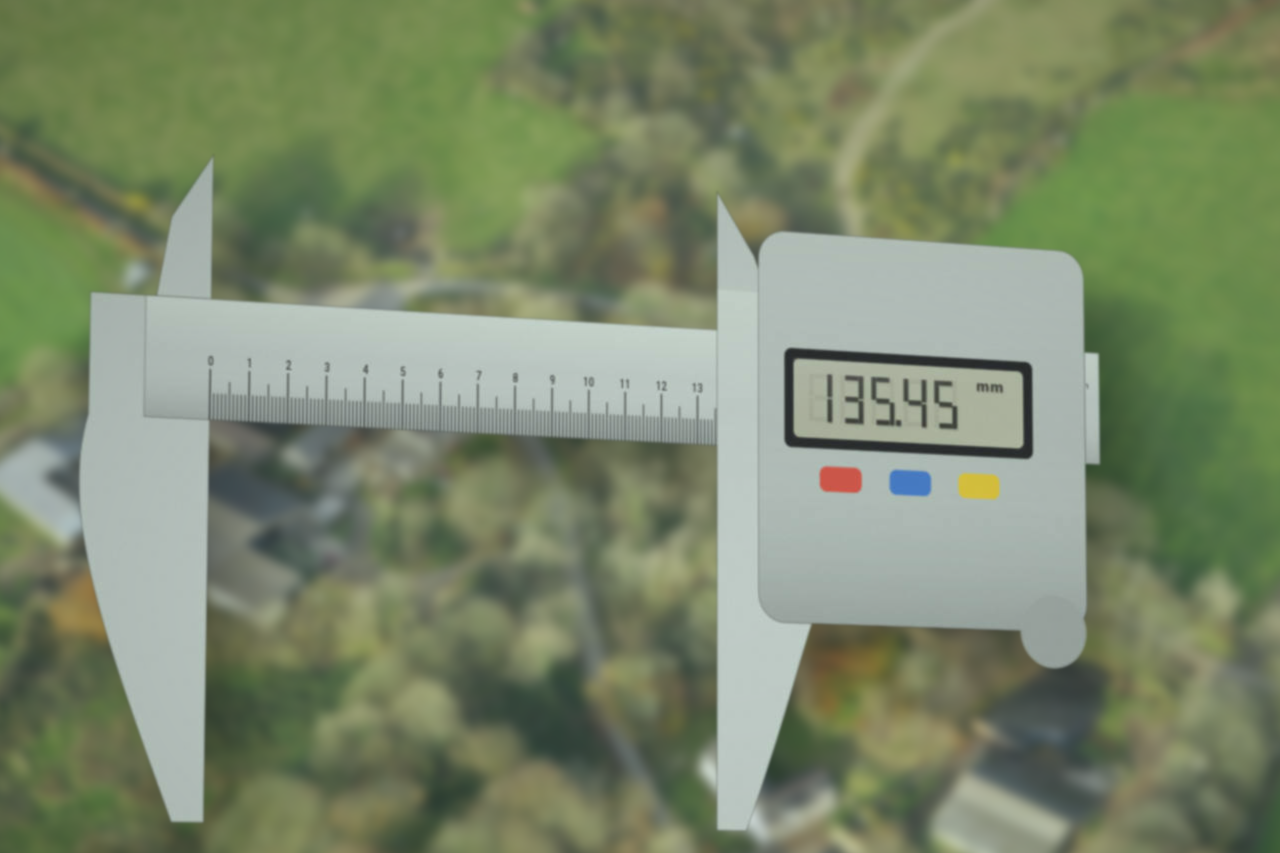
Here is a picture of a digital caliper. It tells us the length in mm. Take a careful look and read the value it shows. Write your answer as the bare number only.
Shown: 135.45
